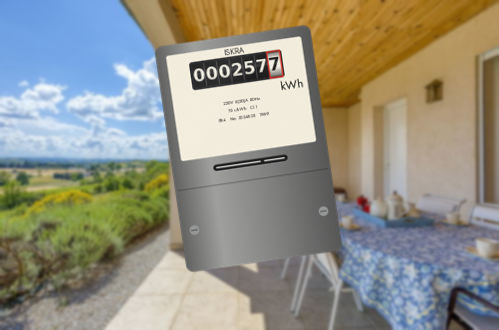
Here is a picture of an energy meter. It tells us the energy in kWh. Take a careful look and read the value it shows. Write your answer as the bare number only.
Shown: 257.7
